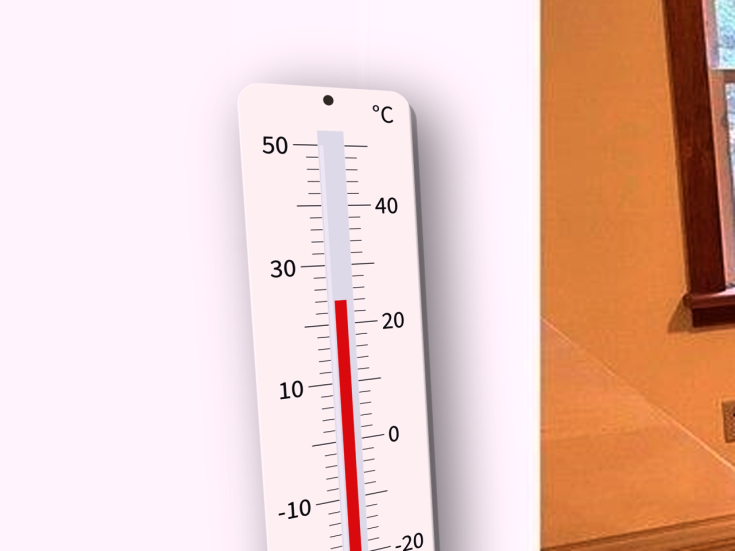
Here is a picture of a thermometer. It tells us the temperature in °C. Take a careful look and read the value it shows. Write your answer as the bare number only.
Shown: 24
